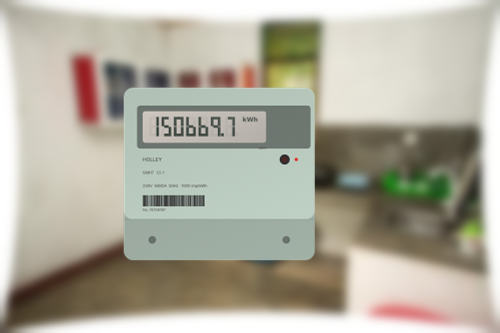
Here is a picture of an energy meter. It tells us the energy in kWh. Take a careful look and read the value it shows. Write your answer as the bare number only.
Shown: 150669.7
